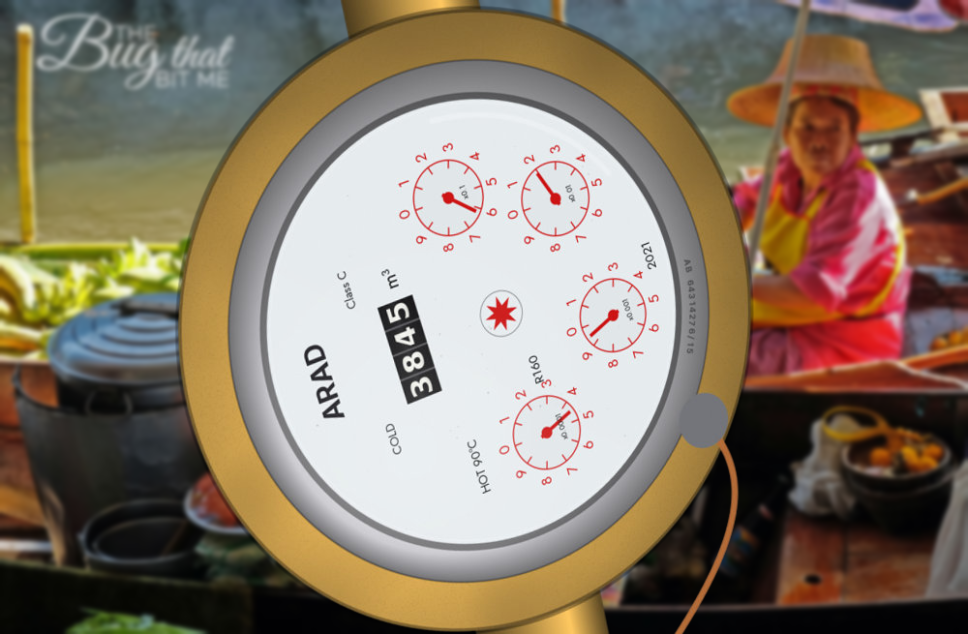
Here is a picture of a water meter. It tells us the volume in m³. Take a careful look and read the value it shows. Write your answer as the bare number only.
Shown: 3845.6194
